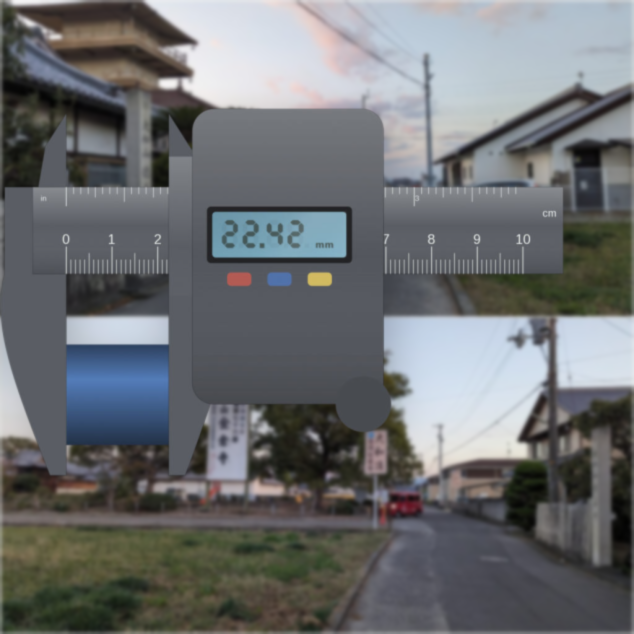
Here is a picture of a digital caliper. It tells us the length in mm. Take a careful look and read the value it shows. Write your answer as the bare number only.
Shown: 22.42
